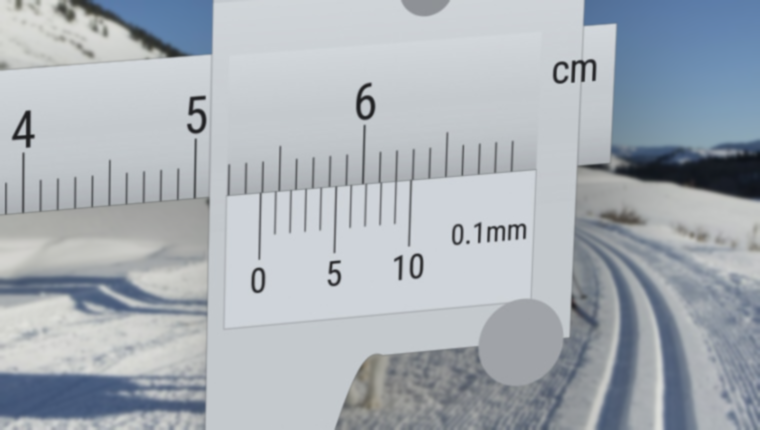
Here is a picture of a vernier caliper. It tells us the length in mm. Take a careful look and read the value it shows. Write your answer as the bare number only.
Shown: 53.9
